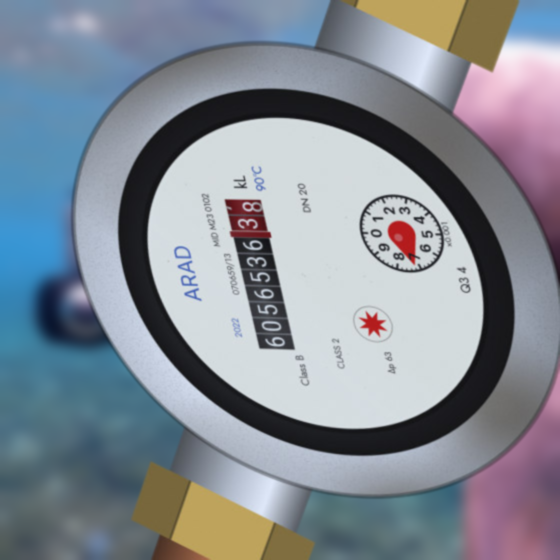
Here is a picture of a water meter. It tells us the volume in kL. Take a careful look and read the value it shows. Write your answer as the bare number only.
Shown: 6056536.377
